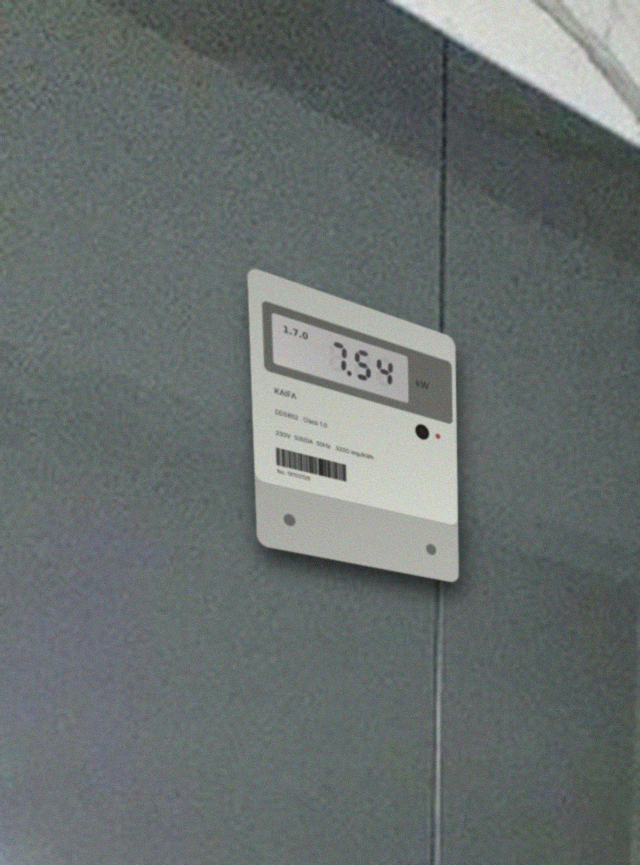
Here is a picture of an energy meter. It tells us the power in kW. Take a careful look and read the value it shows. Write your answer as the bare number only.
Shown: 7.54
